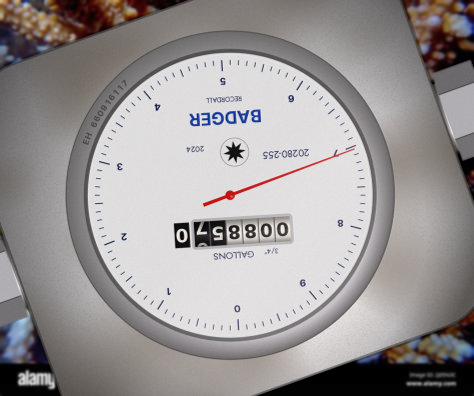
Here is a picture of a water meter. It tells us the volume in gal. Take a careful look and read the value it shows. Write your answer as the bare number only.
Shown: 88567.0
